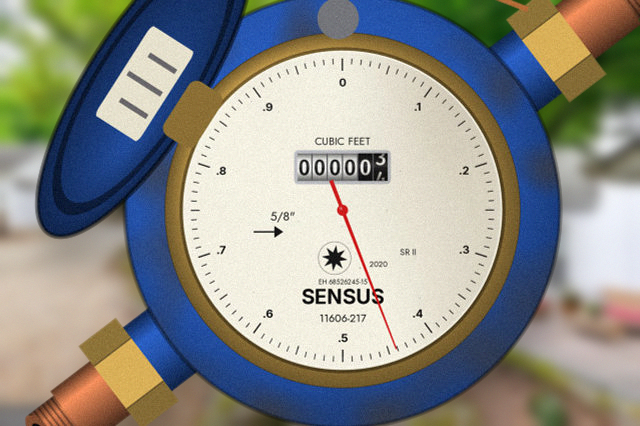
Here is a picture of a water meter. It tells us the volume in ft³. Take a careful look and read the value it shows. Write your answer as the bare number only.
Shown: 3.44
